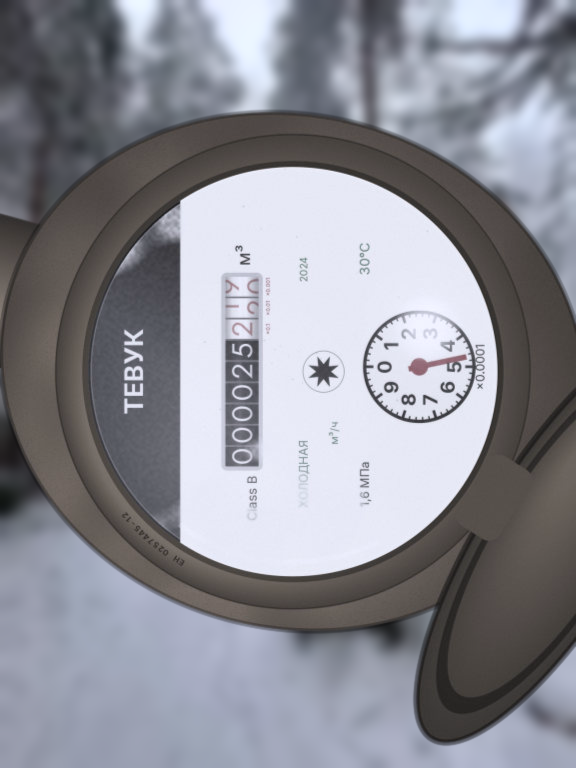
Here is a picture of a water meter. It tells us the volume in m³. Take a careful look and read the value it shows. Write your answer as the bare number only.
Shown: 25.2194
